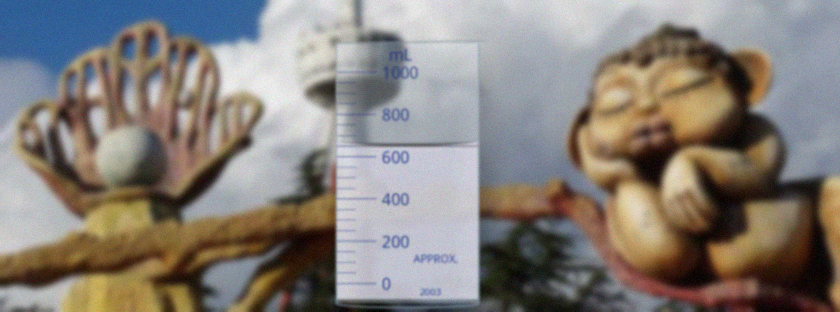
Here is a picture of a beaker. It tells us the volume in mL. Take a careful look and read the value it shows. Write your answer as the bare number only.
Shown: 650
